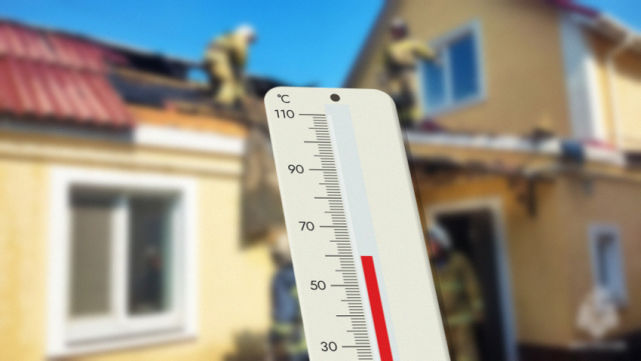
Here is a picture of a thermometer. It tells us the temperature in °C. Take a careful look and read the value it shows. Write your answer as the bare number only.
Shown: 60
